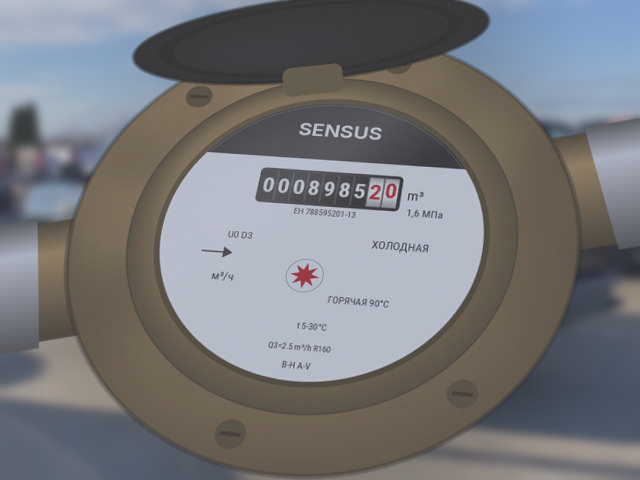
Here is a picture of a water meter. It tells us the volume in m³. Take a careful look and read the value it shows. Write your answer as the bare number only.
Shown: 8985.20
